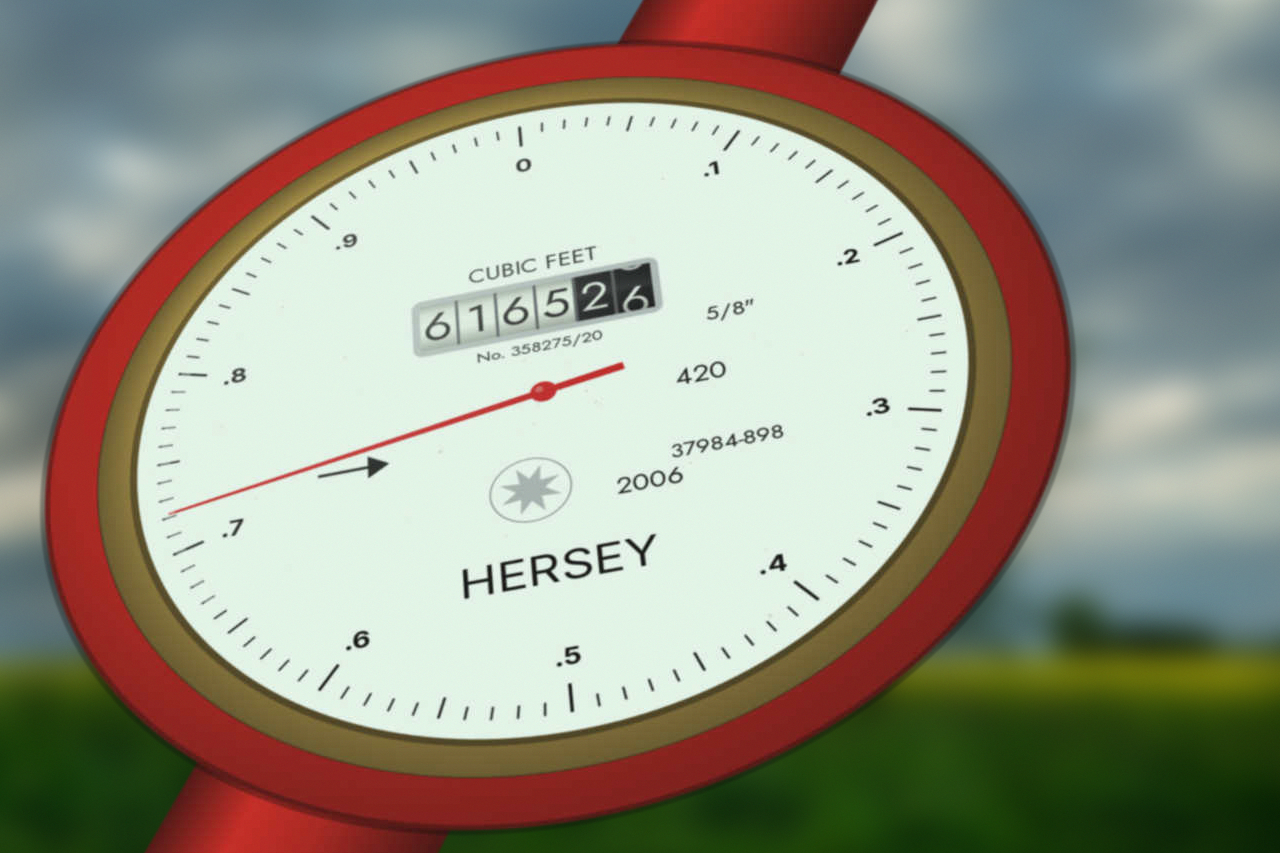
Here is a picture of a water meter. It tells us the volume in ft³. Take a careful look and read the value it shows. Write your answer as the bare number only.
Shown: 616525.72
